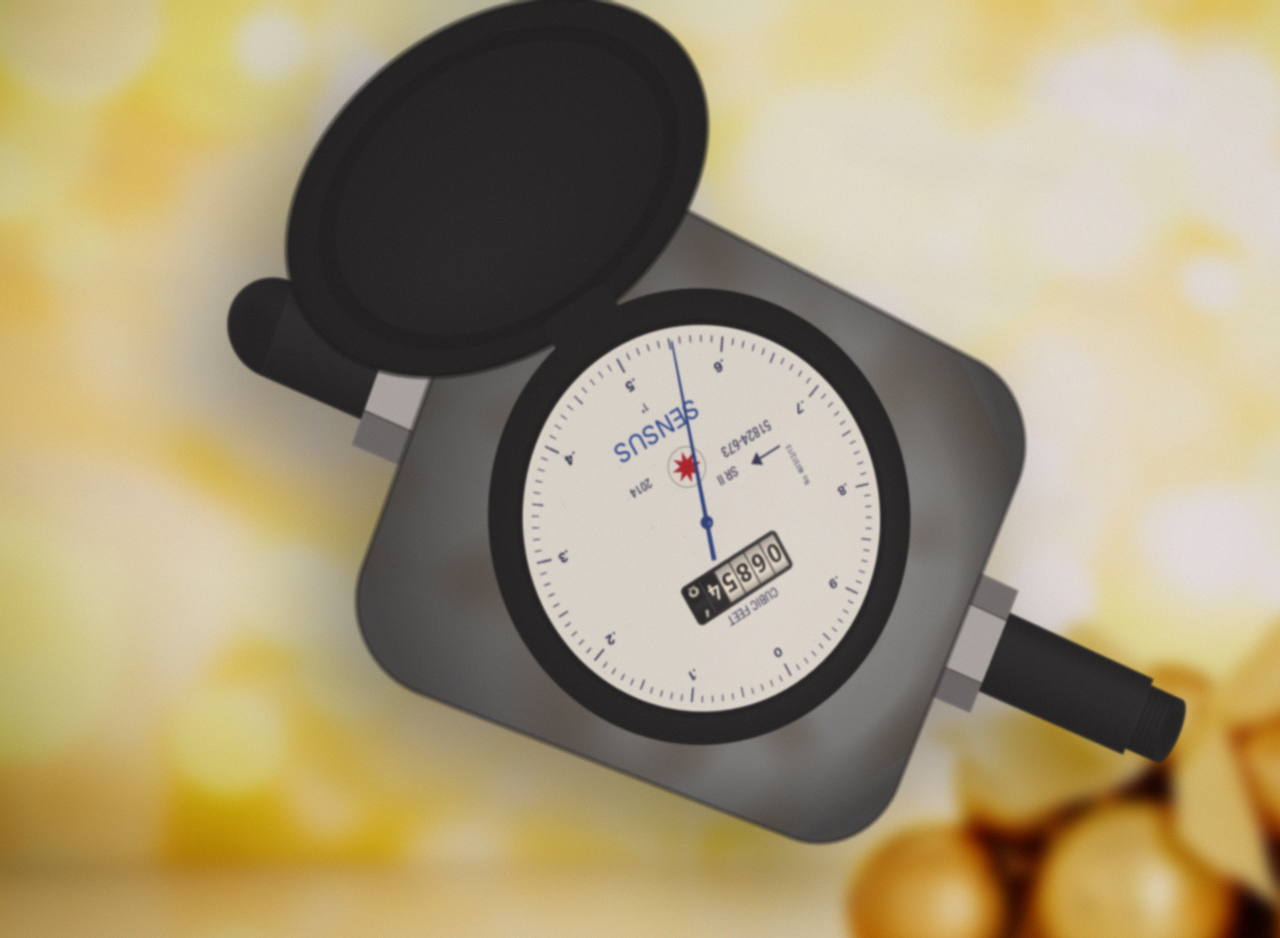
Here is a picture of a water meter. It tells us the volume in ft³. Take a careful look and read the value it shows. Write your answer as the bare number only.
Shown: 68547.55
